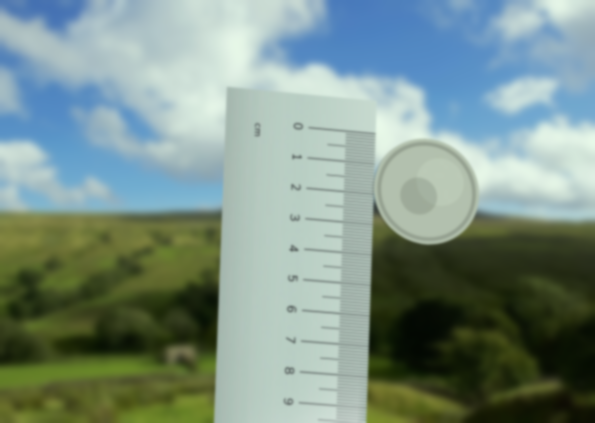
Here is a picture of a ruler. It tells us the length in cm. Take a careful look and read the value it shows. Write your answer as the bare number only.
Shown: 3.5
